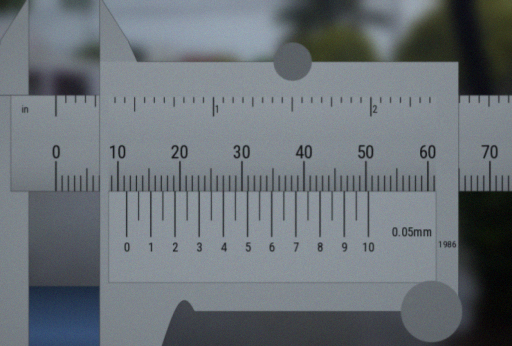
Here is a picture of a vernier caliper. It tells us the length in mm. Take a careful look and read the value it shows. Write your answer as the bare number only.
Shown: 11.4
